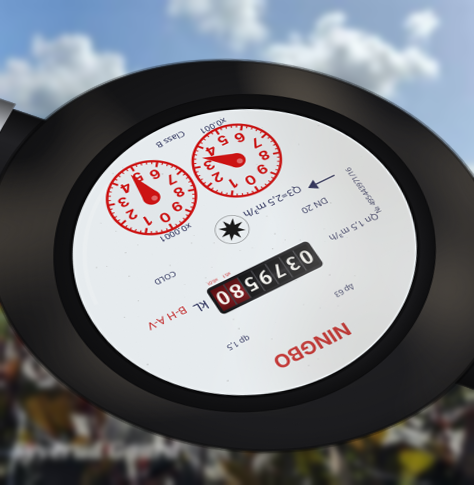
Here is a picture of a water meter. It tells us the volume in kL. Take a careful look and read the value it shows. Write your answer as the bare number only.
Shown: 3795.8034
